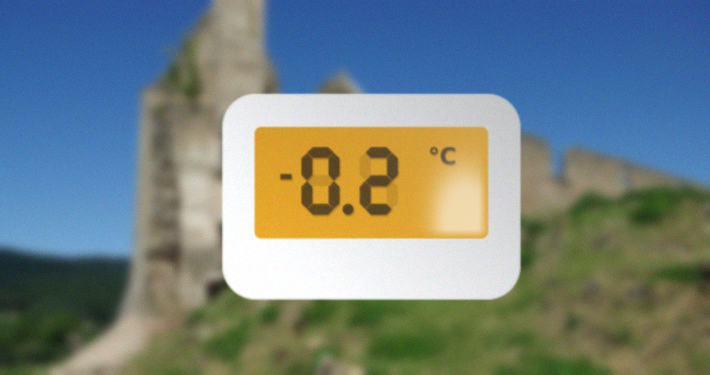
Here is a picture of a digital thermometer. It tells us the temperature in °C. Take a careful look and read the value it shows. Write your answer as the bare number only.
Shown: -0.2
